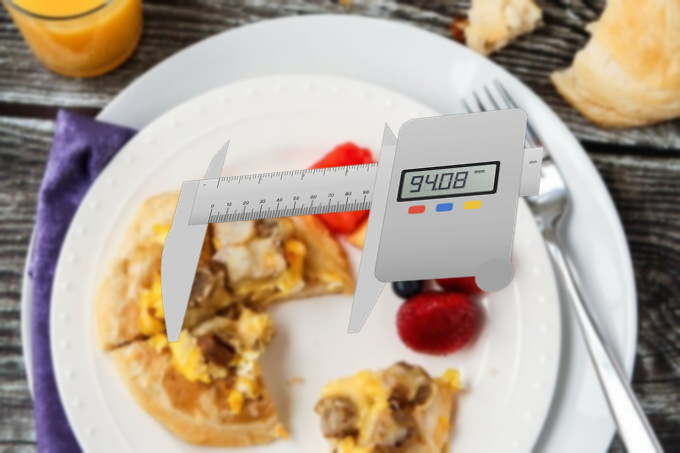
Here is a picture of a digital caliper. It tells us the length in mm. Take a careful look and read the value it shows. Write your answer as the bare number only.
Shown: 94.08
